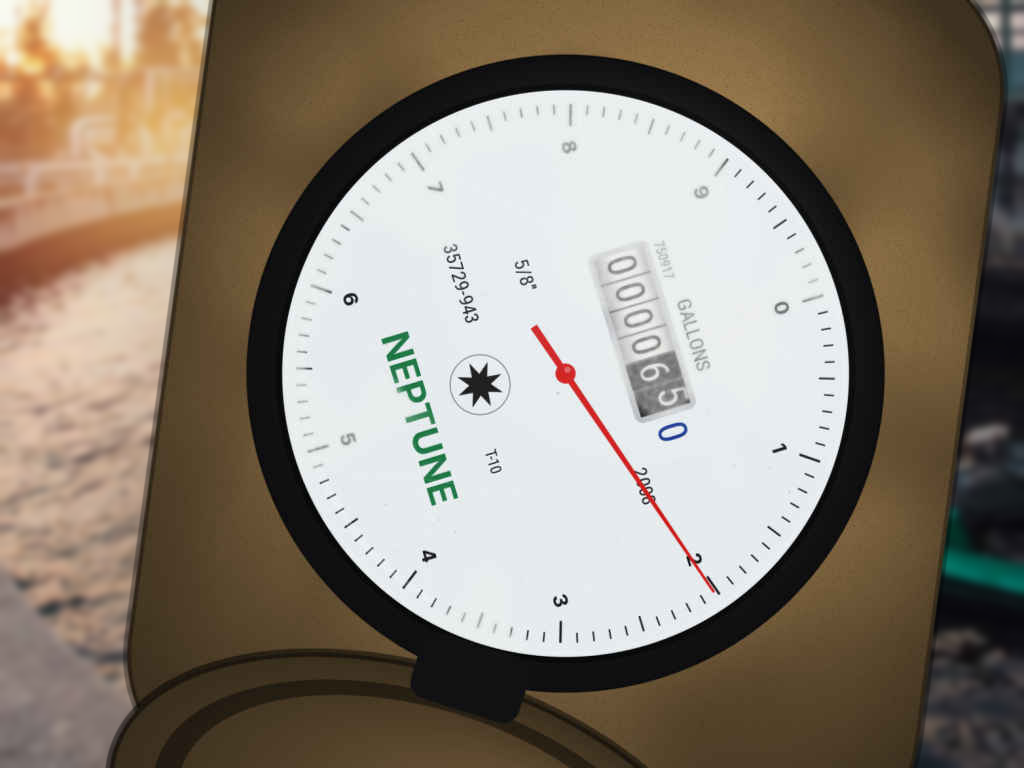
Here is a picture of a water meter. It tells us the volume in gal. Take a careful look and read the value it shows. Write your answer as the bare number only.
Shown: 652.0
